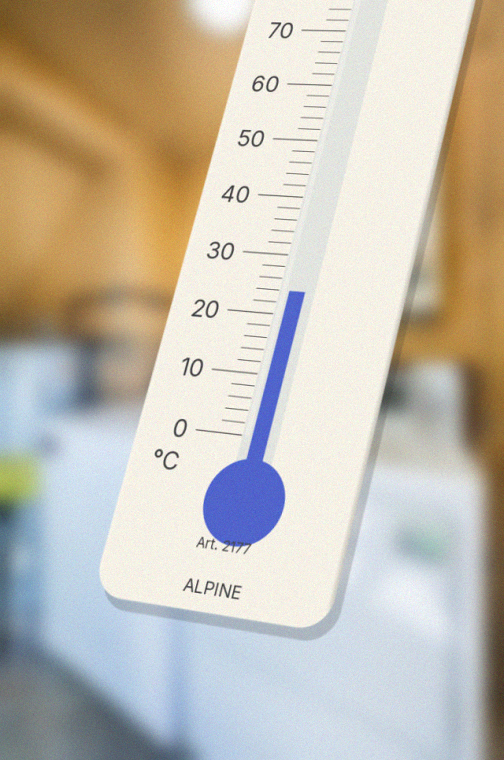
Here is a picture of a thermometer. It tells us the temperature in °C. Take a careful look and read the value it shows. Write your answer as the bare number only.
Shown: 24
